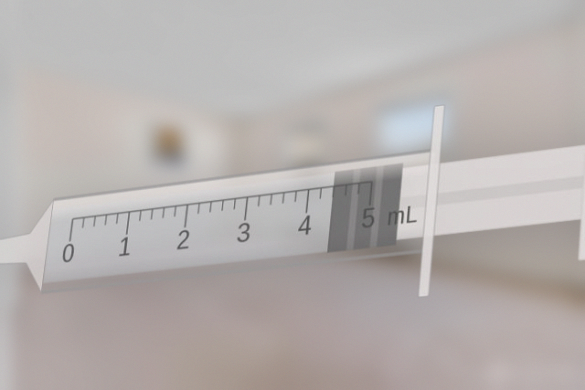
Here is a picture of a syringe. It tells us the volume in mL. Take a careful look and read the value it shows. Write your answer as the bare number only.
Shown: 4.4
